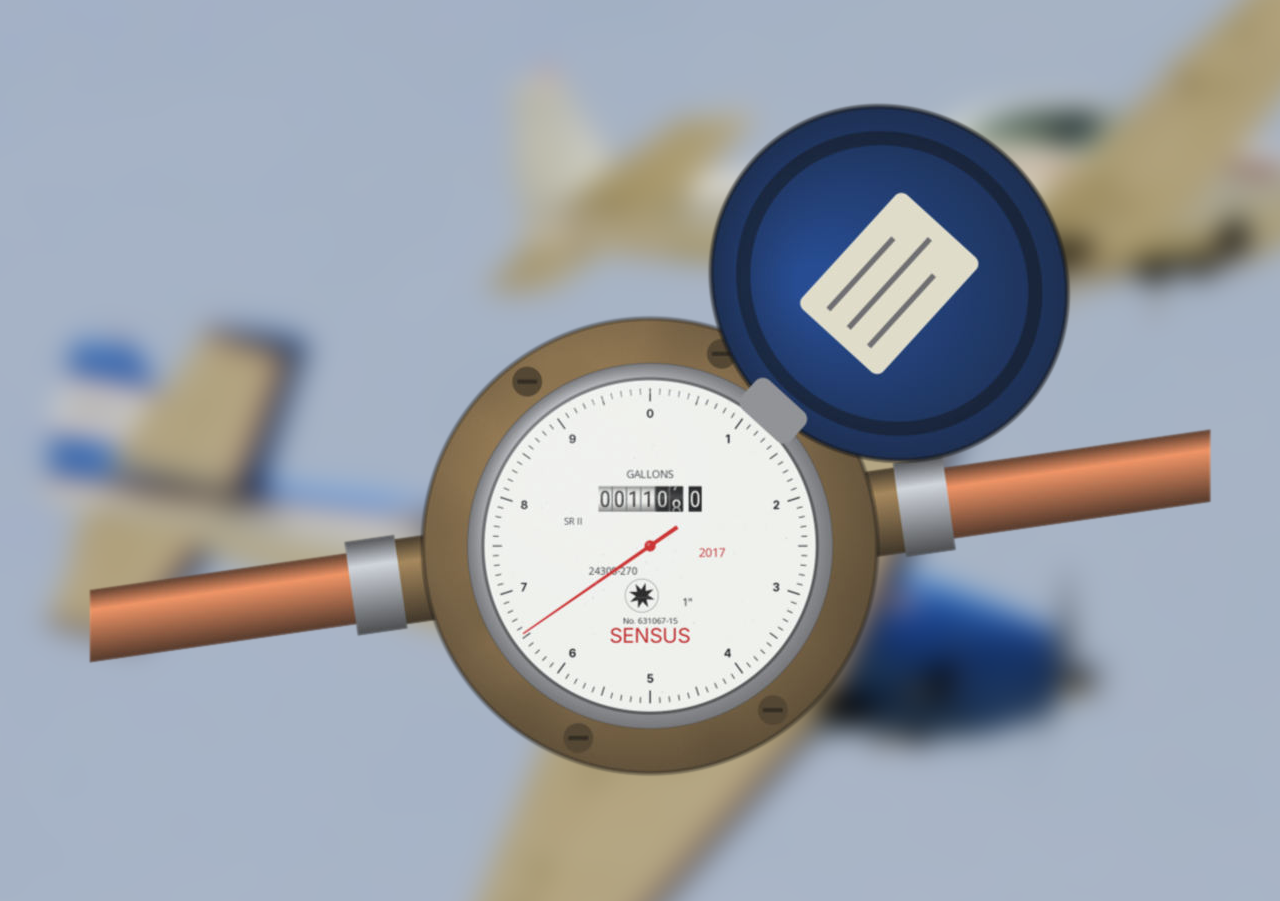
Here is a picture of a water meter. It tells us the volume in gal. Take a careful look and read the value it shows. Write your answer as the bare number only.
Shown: 11076.5
